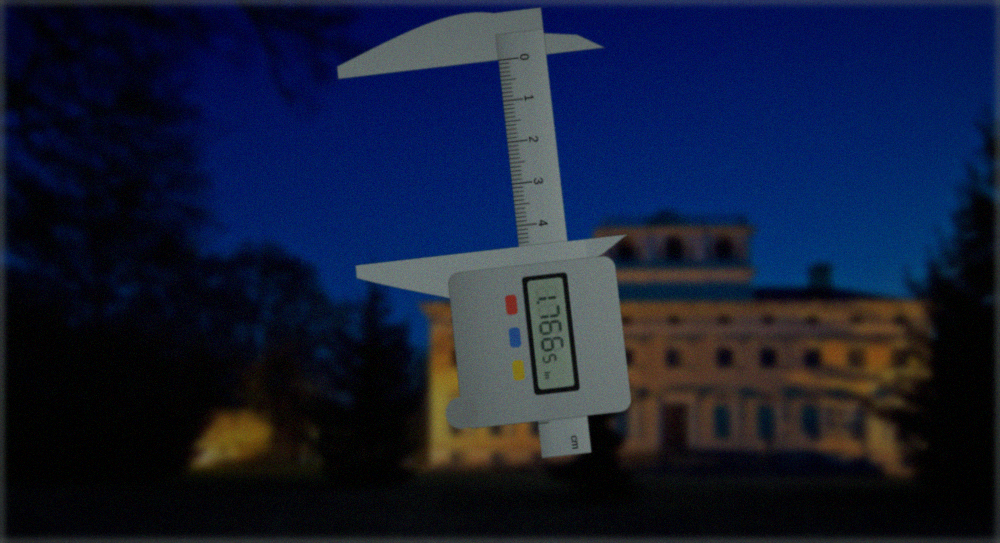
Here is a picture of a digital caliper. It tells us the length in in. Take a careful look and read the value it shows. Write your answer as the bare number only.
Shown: 1.7665
